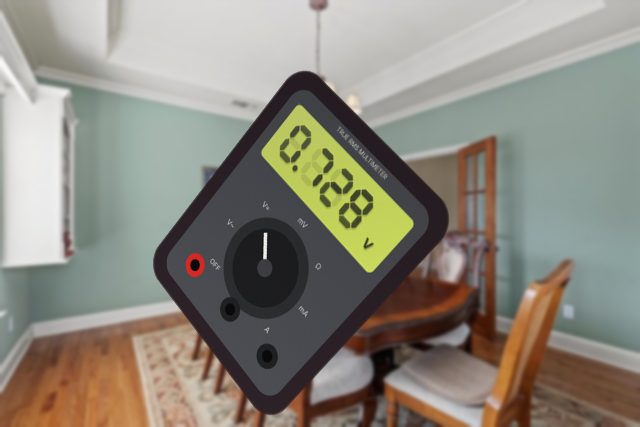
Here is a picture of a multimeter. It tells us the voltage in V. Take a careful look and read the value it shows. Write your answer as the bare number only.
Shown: 0.728
